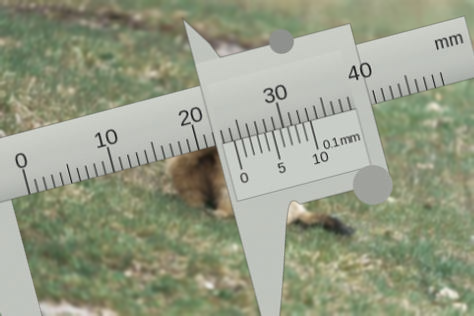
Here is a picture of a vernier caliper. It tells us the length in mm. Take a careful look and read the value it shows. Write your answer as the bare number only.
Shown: 24.2
